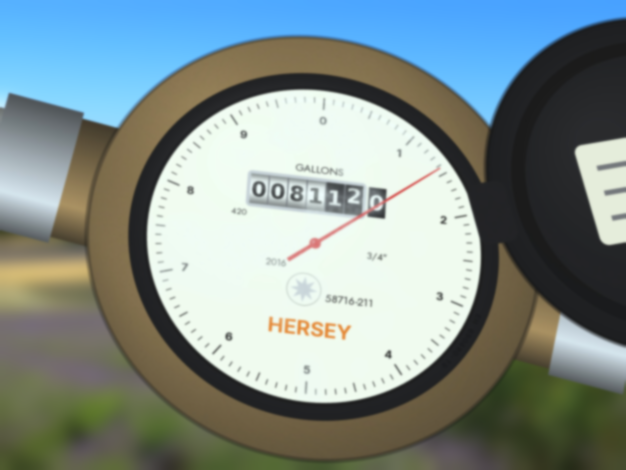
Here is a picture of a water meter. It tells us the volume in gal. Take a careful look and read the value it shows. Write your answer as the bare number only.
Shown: 81121.4
